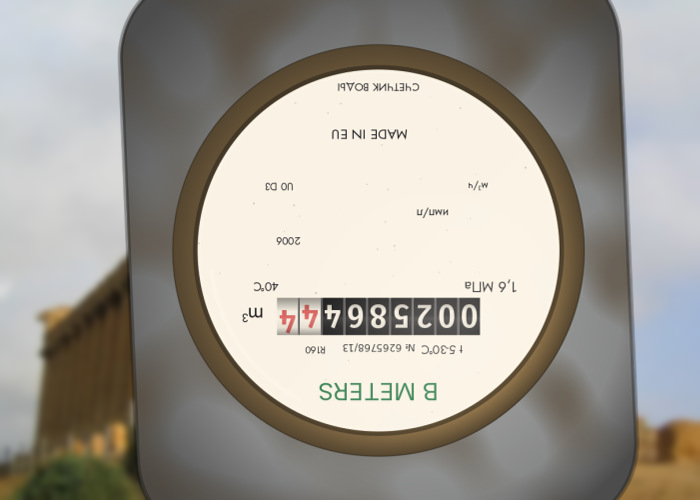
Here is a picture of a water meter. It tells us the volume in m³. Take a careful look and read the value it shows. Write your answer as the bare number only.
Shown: 25864.44
